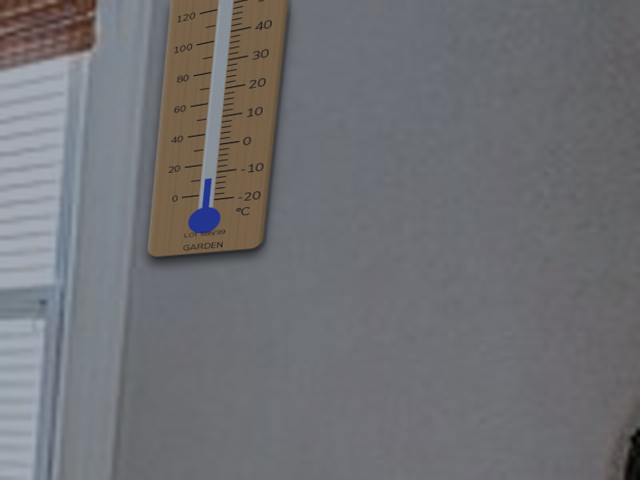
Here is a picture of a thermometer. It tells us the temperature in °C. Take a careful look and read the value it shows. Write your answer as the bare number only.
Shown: -12
